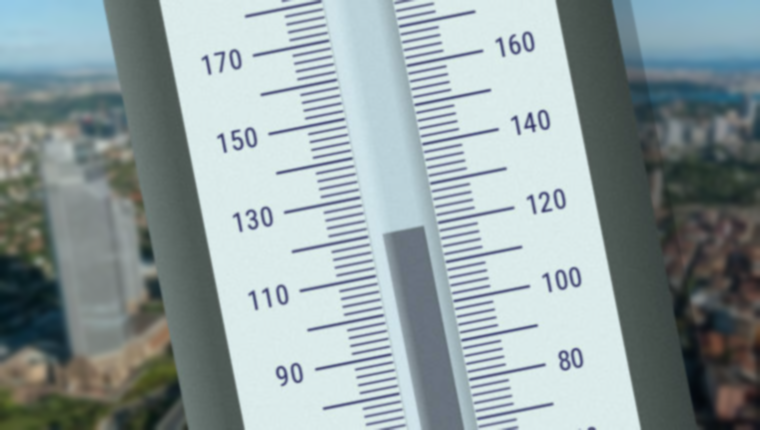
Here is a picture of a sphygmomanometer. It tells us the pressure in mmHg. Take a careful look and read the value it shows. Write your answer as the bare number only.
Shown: 120
